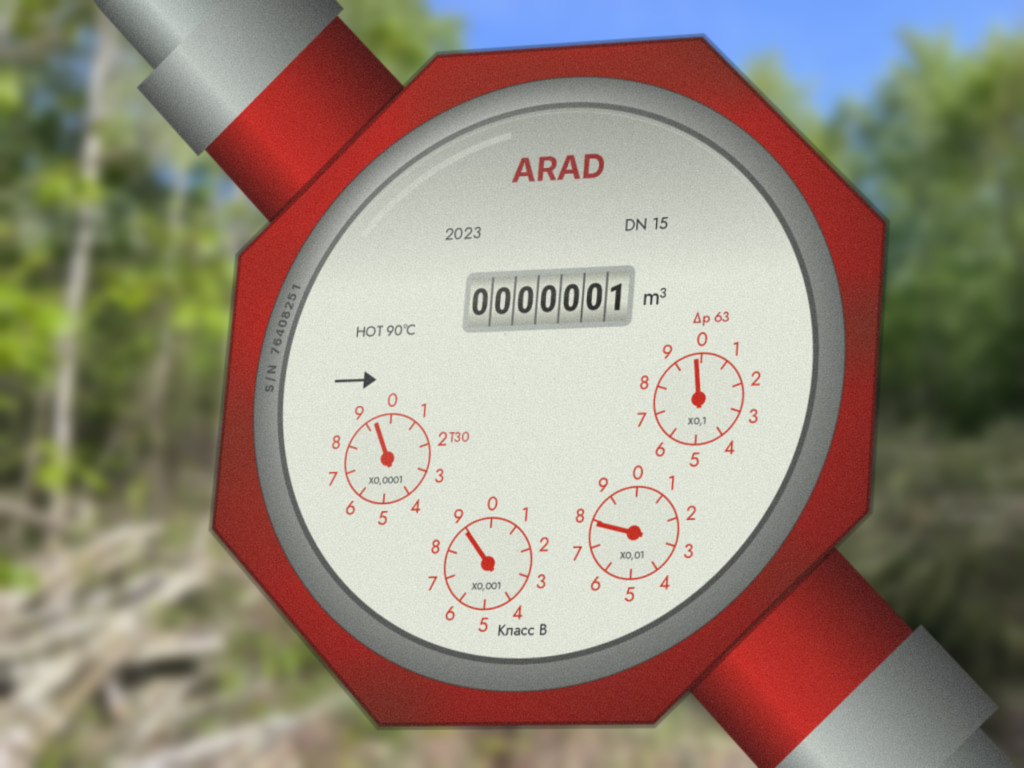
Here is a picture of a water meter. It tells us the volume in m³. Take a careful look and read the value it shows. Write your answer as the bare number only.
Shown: 0.9789
